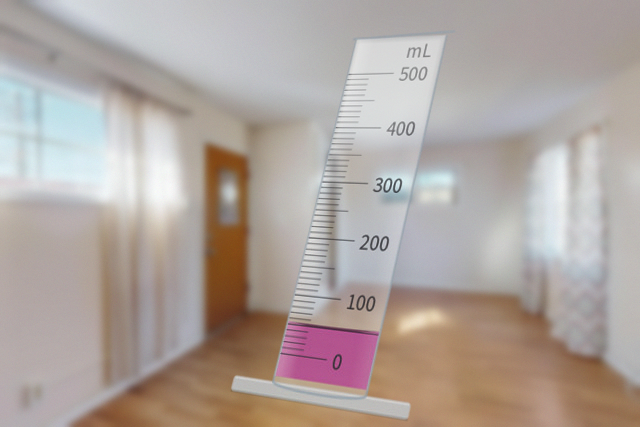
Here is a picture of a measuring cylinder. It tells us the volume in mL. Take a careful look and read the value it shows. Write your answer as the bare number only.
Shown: 50
